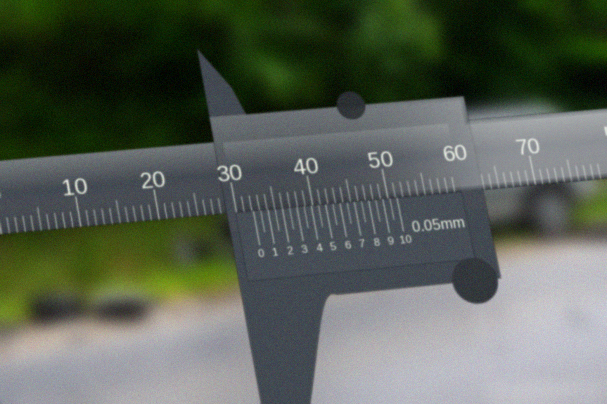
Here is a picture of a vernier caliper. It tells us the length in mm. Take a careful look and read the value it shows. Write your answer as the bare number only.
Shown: 32.2
